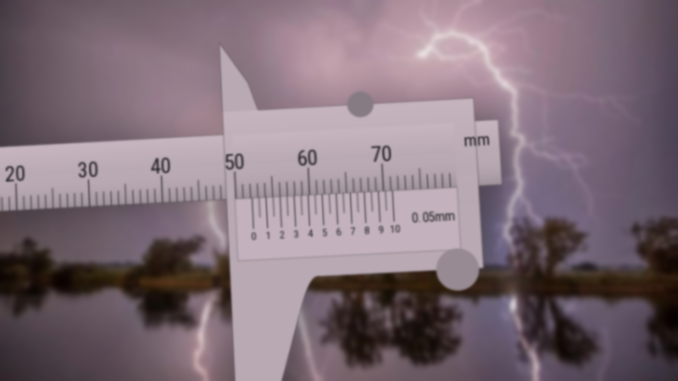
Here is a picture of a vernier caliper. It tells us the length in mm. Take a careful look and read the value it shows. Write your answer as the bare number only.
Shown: 52.2
